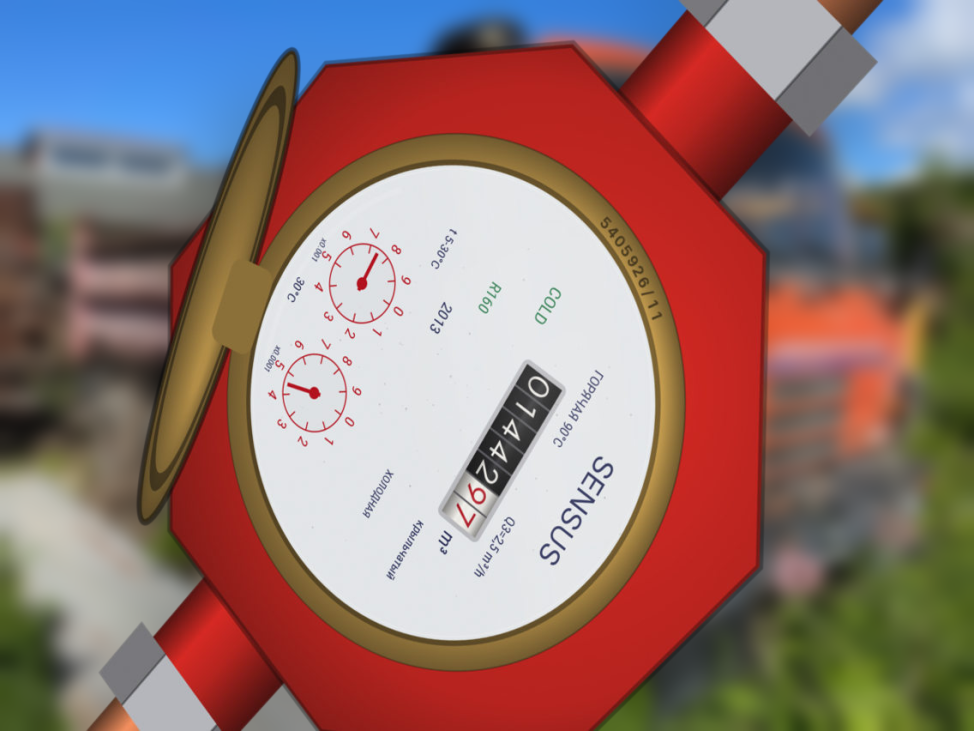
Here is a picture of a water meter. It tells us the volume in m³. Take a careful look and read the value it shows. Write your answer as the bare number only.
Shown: 1442.9774
